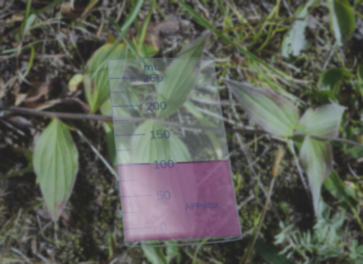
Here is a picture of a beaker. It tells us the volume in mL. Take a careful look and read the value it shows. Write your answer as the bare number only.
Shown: 100
